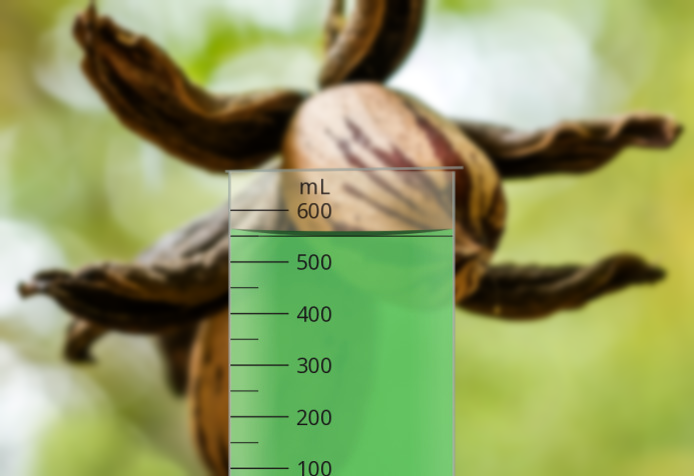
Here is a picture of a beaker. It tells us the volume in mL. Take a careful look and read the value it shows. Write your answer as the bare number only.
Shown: 550
